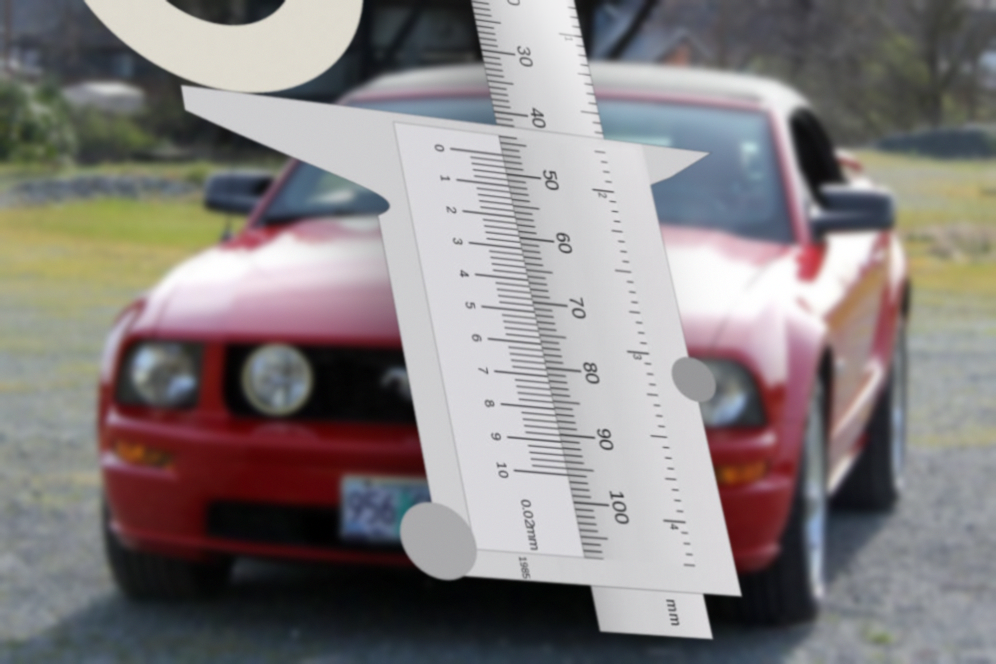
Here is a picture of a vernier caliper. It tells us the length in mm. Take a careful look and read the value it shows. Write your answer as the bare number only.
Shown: 47.0
